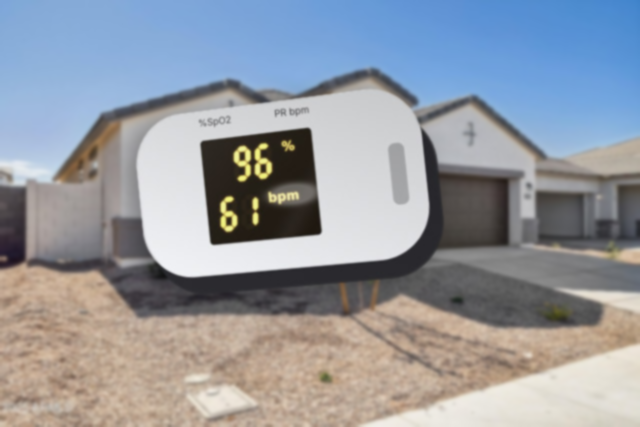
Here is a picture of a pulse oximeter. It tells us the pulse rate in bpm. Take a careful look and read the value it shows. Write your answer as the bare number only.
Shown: 61
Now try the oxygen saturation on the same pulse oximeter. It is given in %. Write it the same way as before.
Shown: 96
